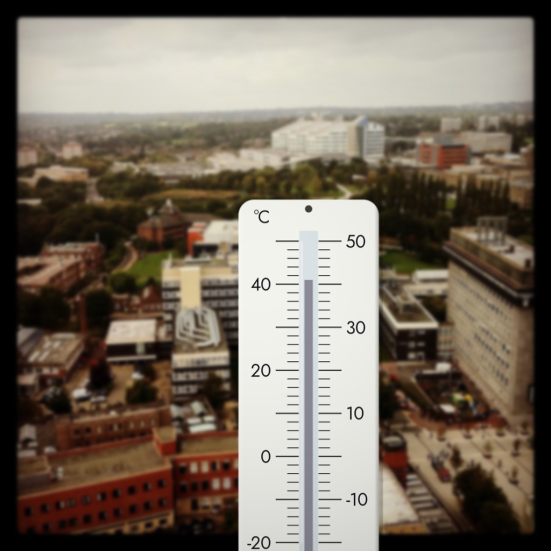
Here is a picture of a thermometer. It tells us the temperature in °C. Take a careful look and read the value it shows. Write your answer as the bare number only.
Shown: 41
